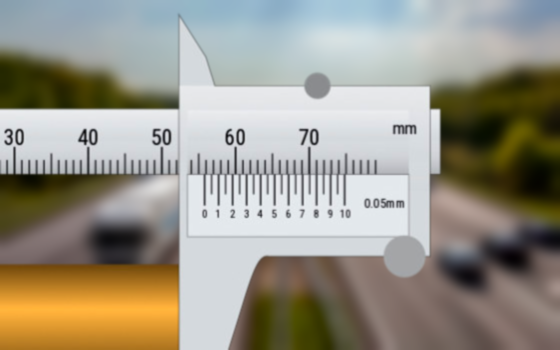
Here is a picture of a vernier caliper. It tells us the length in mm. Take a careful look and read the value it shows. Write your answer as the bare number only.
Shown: 55.8
